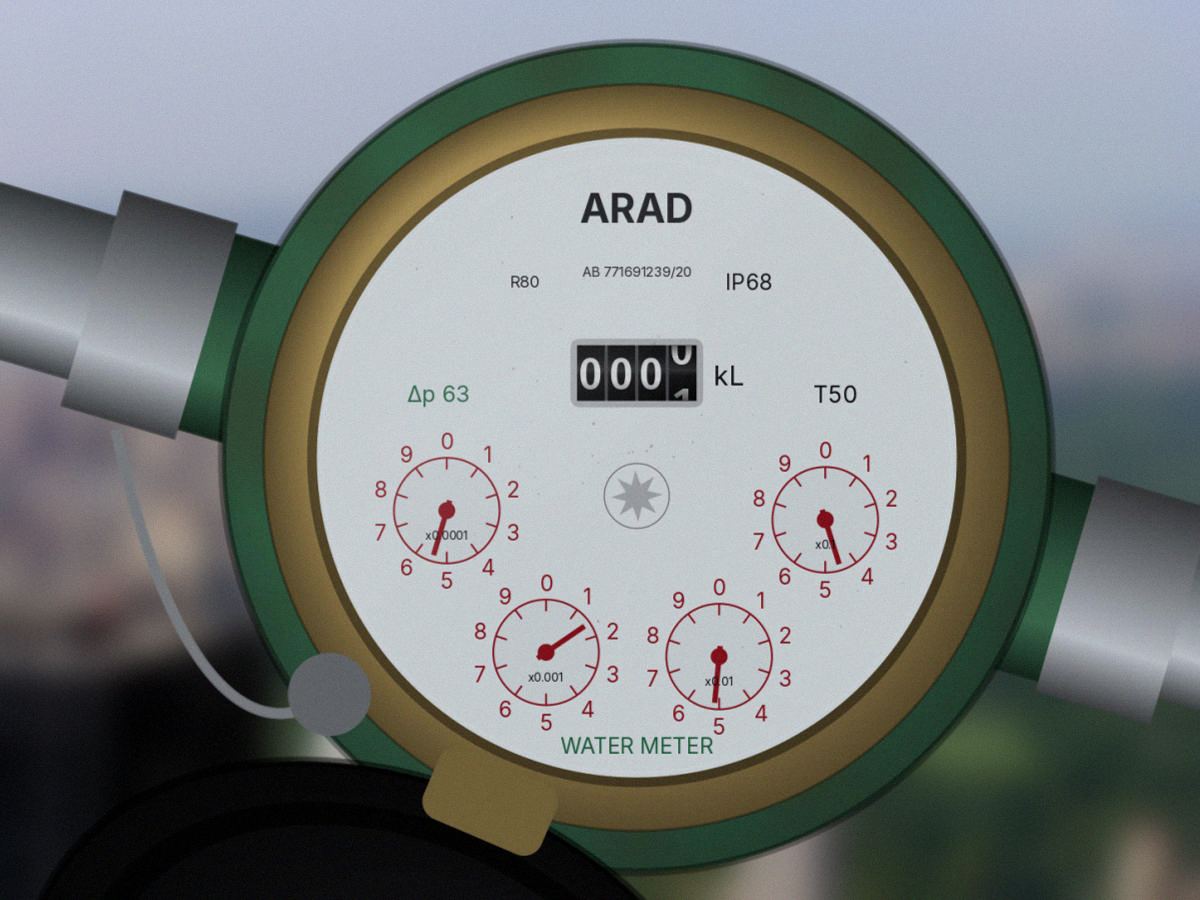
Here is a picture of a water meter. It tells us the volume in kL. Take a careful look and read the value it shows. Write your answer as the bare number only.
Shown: 0.4515
